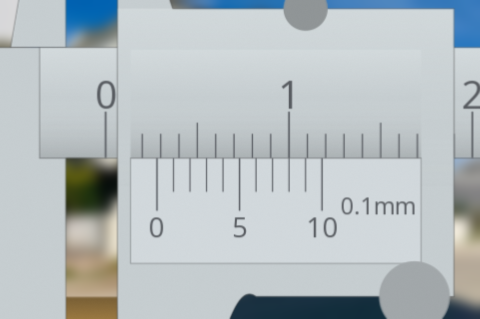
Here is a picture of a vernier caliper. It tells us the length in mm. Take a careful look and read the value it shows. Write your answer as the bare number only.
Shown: 2.8
